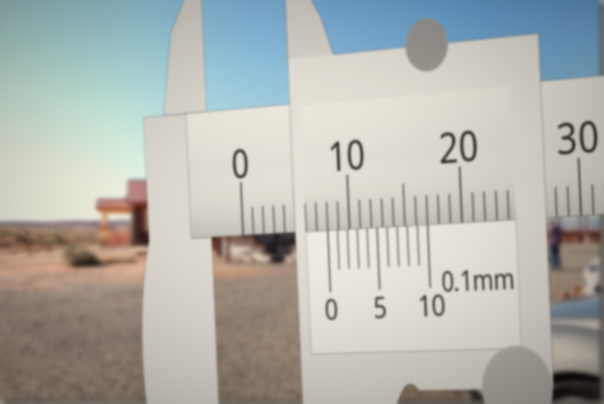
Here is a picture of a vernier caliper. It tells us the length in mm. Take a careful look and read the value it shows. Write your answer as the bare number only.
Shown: 8.0
